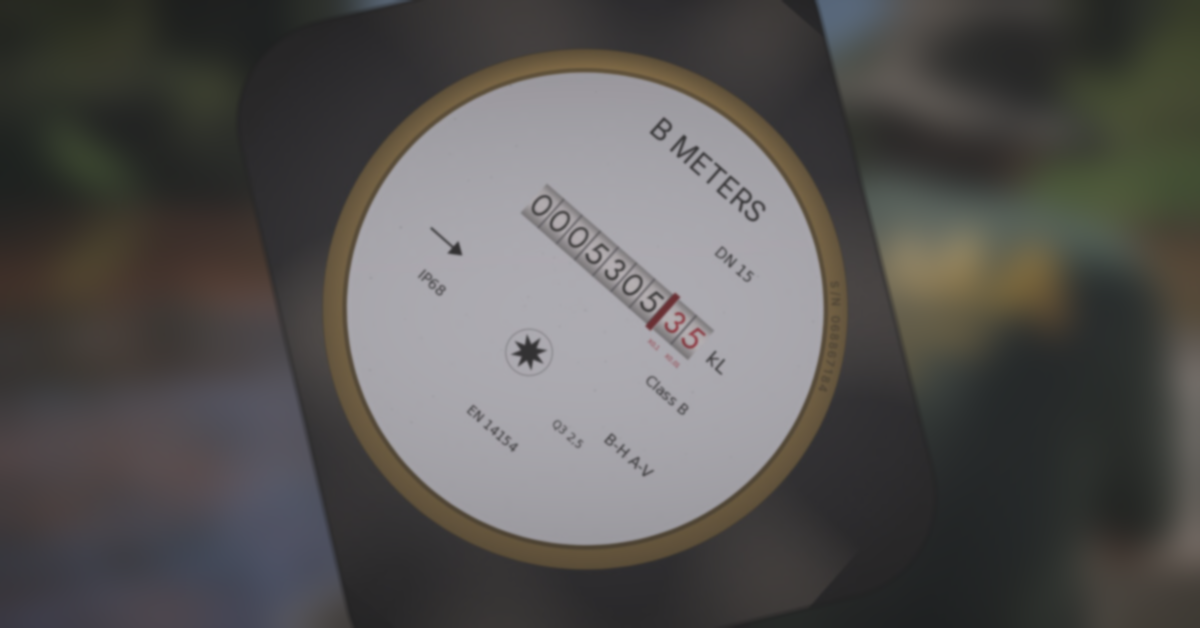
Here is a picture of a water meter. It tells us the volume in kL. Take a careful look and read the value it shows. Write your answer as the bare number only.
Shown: 5305.35
